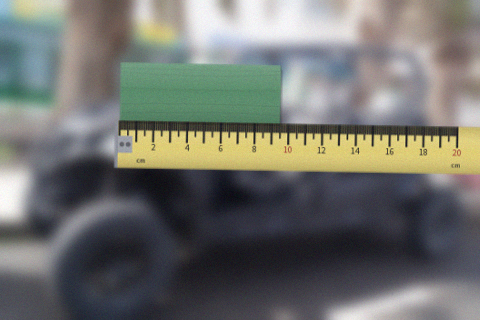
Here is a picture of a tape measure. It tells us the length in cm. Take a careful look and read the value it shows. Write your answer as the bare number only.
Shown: 9.5
